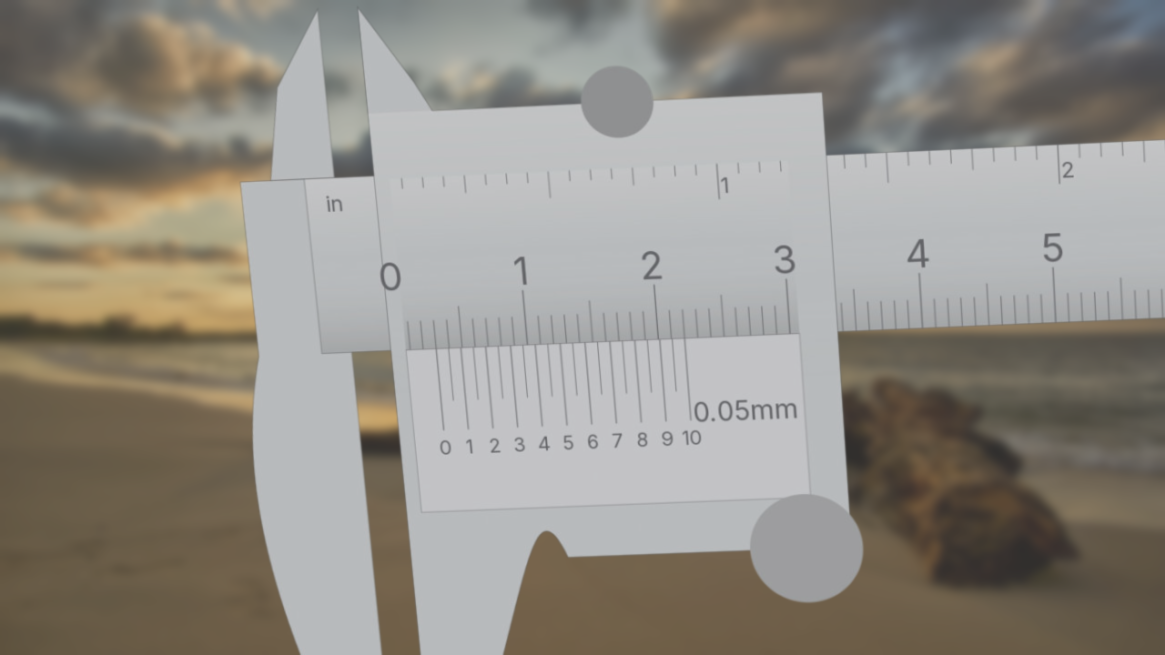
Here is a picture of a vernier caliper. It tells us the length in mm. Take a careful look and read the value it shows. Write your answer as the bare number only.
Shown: 3.0
